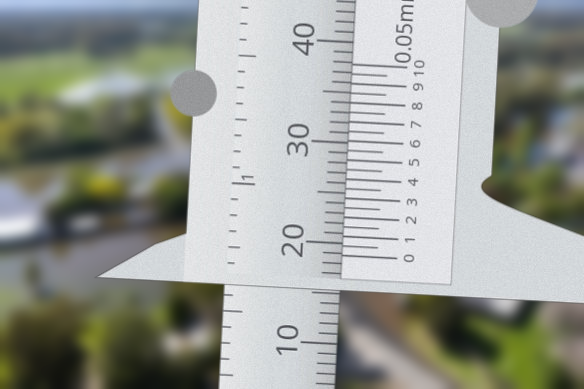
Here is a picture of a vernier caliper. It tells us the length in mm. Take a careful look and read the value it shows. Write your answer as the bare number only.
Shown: 18.8
